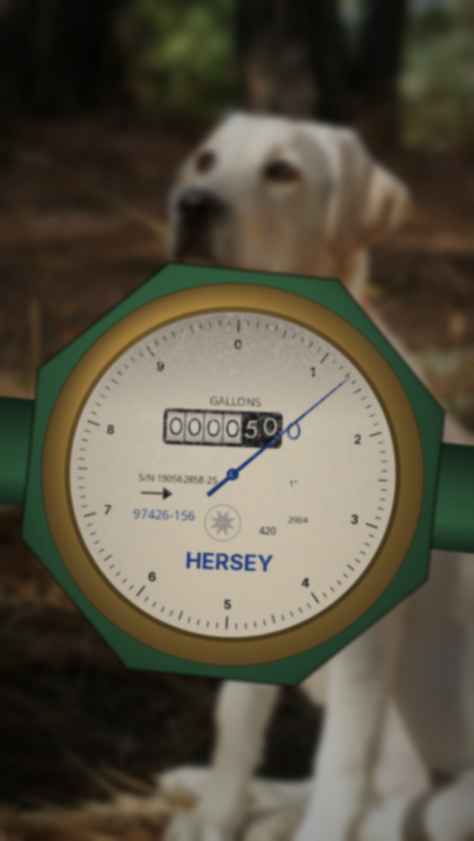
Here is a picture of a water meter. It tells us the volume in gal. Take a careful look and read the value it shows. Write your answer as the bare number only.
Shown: 501.3
